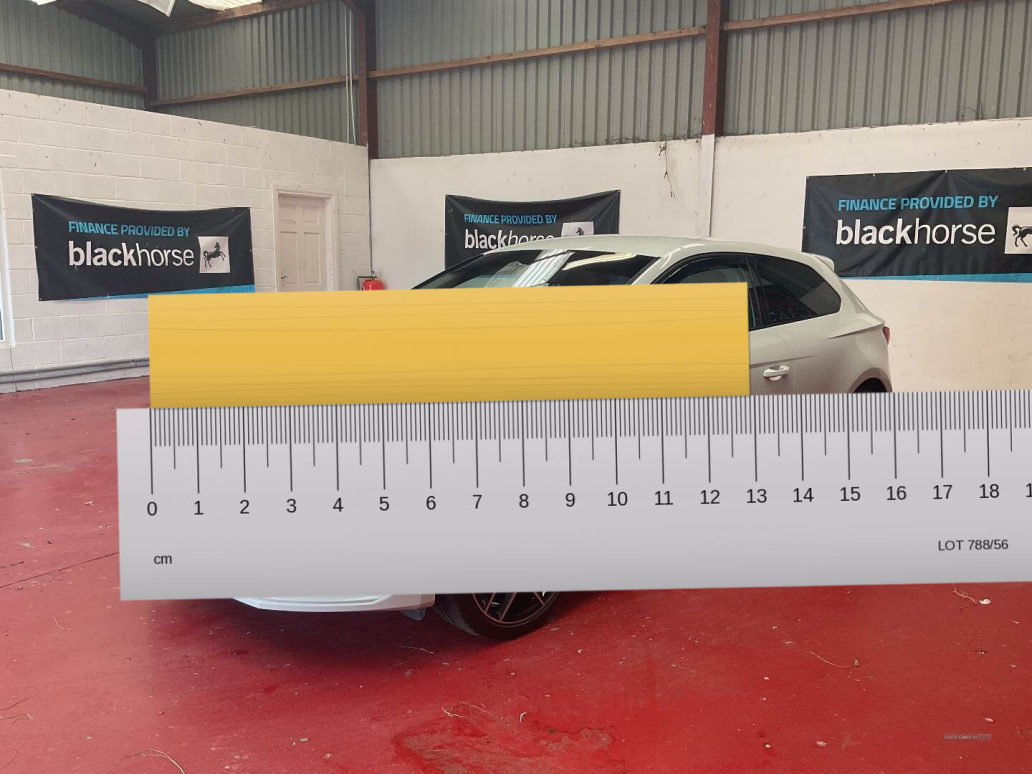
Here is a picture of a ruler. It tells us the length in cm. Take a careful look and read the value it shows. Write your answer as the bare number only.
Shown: 12.9
